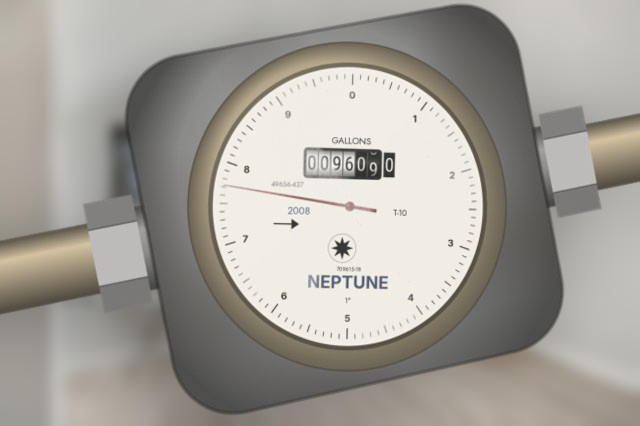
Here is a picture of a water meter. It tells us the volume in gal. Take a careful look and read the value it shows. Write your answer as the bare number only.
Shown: 96087.7
